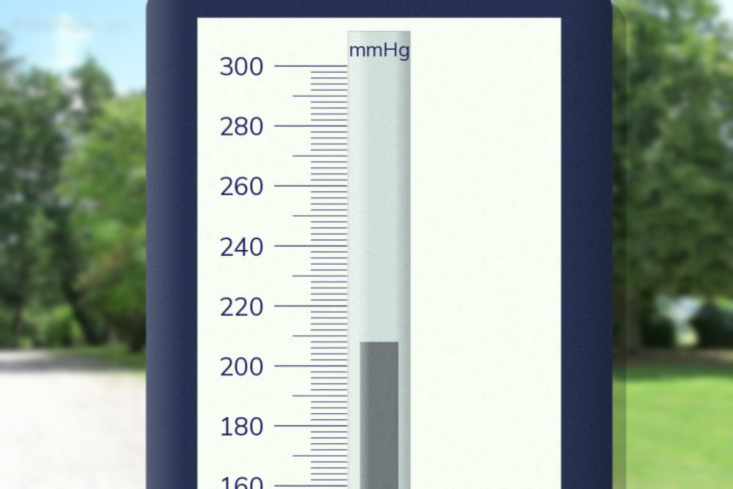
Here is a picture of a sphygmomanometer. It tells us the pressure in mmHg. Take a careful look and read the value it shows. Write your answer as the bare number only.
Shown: 208
